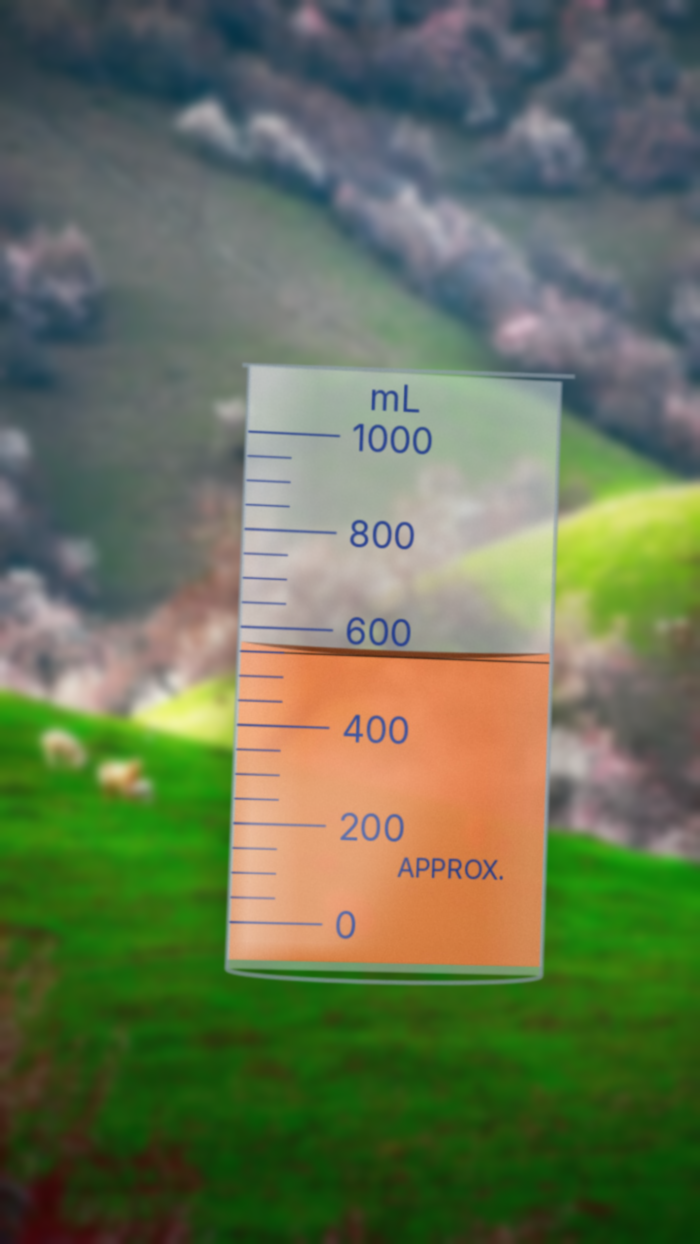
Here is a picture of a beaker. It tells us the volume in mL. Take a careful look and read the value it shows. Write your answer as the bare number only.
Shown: 550
